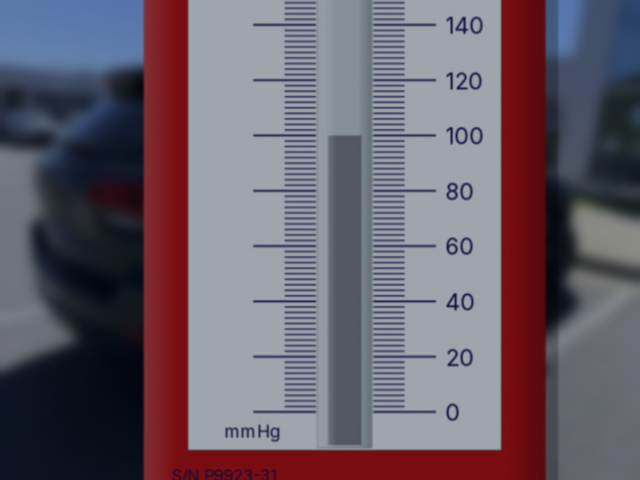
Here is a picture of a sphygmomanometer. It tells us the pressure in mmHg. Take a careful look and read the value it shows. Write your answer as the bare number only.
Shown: 100
